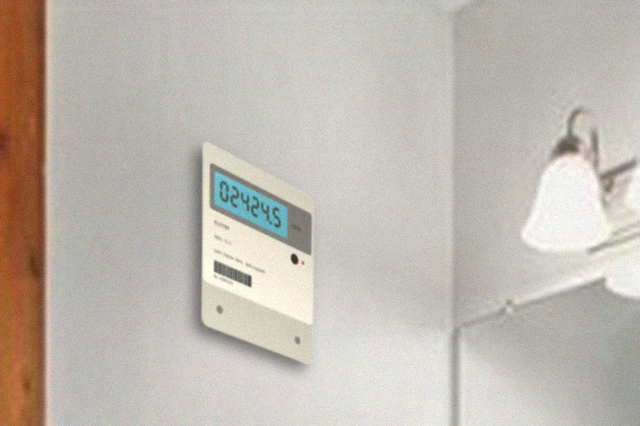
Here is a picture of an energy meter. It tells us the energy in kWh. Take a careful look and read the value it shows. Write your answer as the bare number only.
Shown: 2424.5
